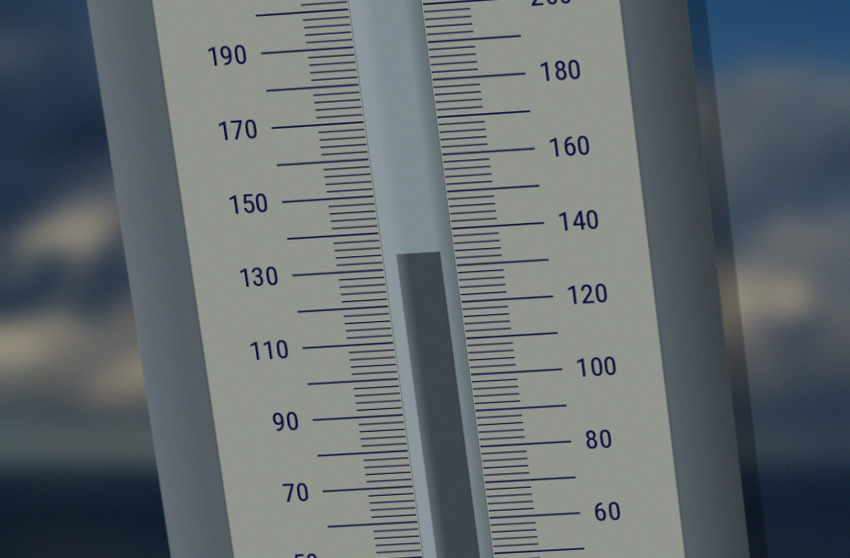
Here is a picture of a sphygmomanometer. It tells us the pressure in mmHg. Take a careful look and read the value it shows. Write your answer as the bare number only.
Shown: 134
